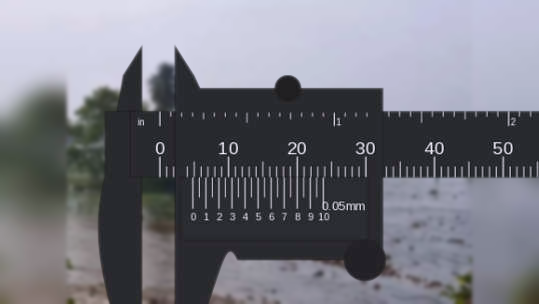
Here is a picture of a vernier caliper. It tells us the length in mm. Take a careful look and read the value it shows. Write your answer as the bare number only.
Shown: 4.8
